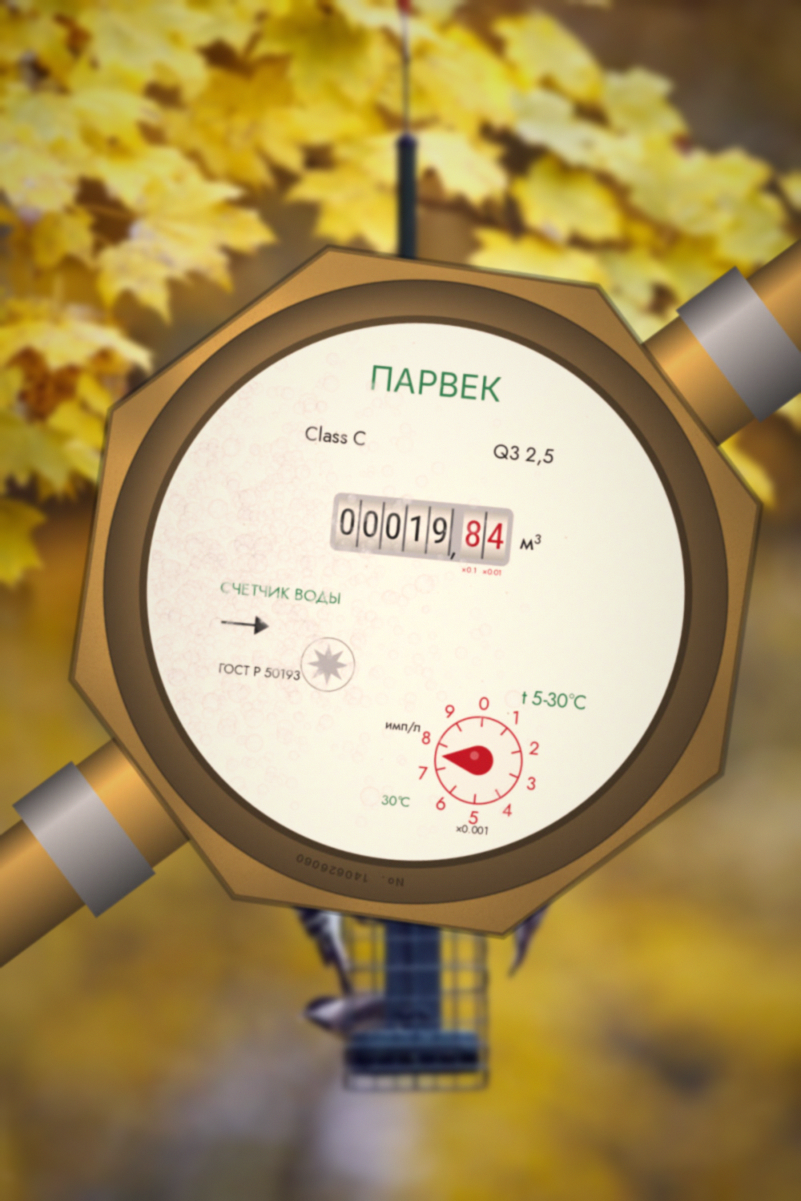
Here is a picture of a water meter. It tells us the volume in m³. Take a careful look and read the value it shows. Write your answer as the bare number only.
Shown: 19.847
